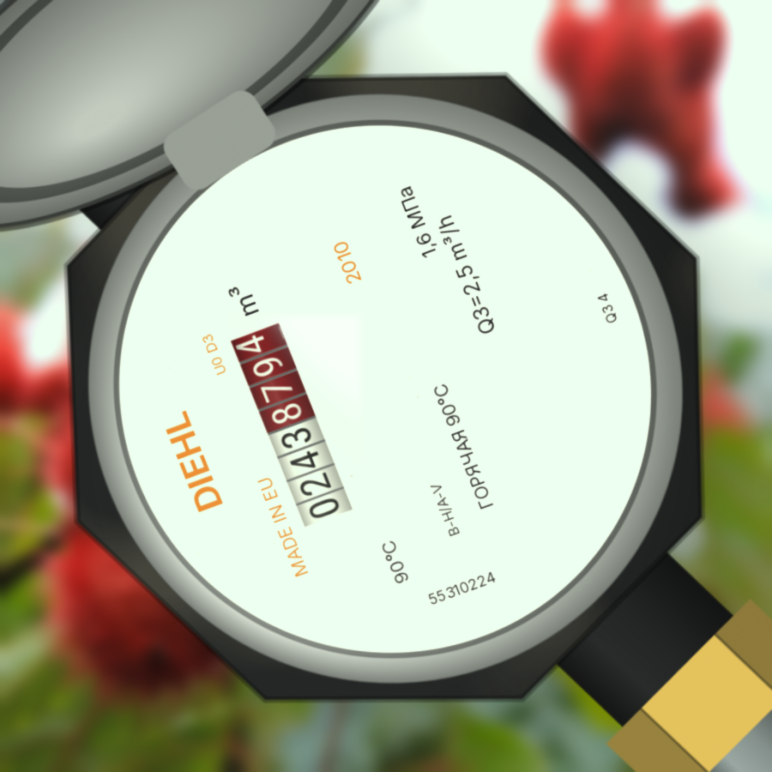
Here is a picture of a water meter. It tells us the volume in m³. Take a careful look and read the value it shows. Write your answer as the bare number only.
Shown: 243.8794
